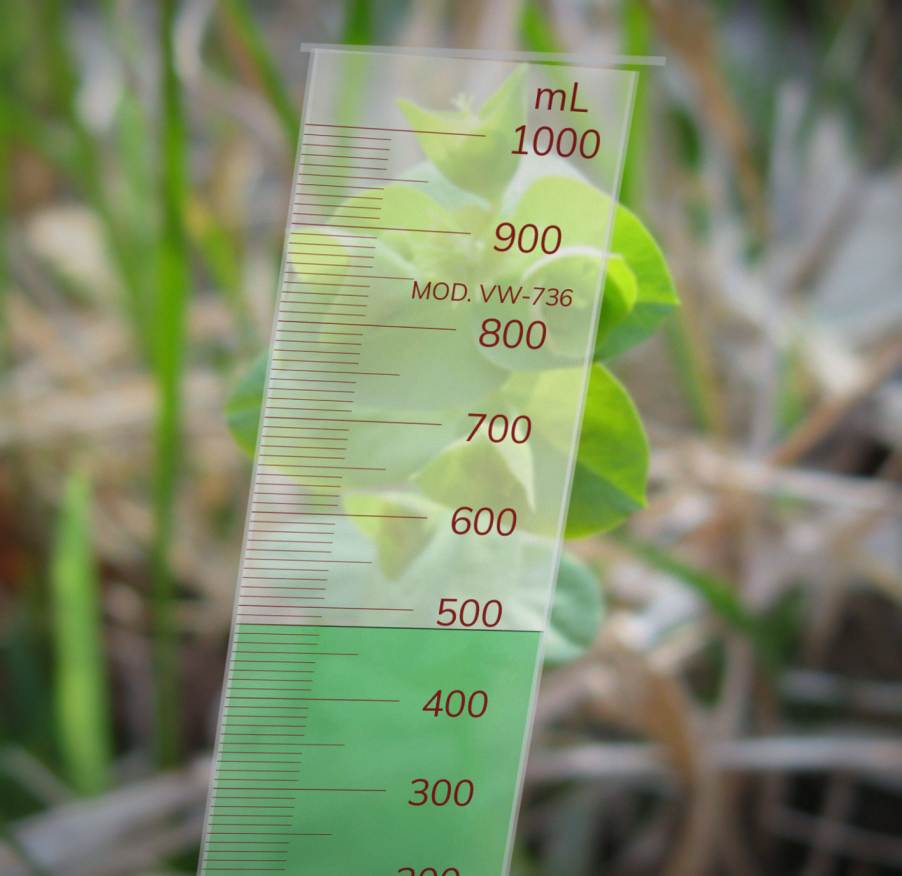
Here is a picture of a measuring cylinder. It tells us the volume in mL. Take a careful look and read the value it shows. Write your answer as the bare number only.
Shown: 480
